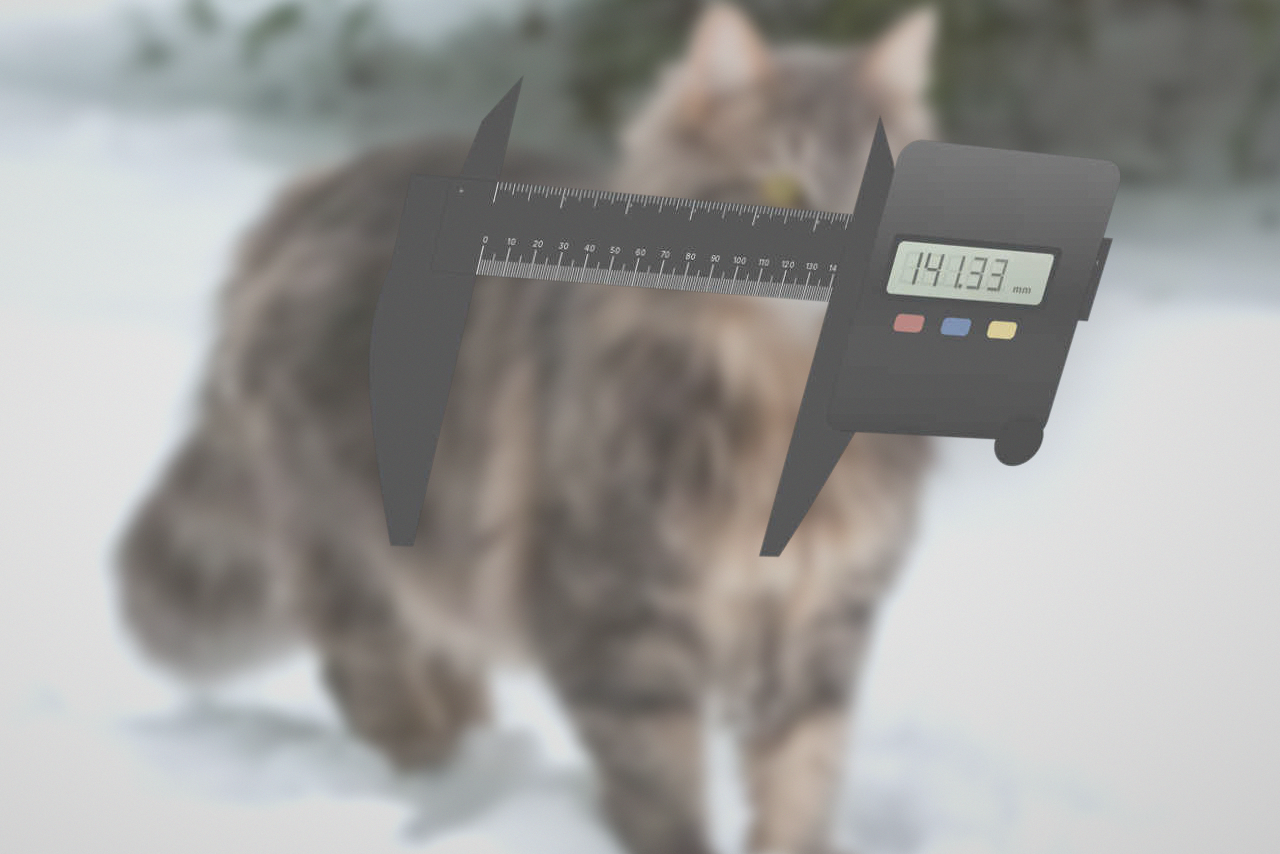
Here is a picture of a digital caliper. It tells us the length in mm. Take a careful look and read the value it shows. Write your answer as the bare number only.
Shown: 141.33
